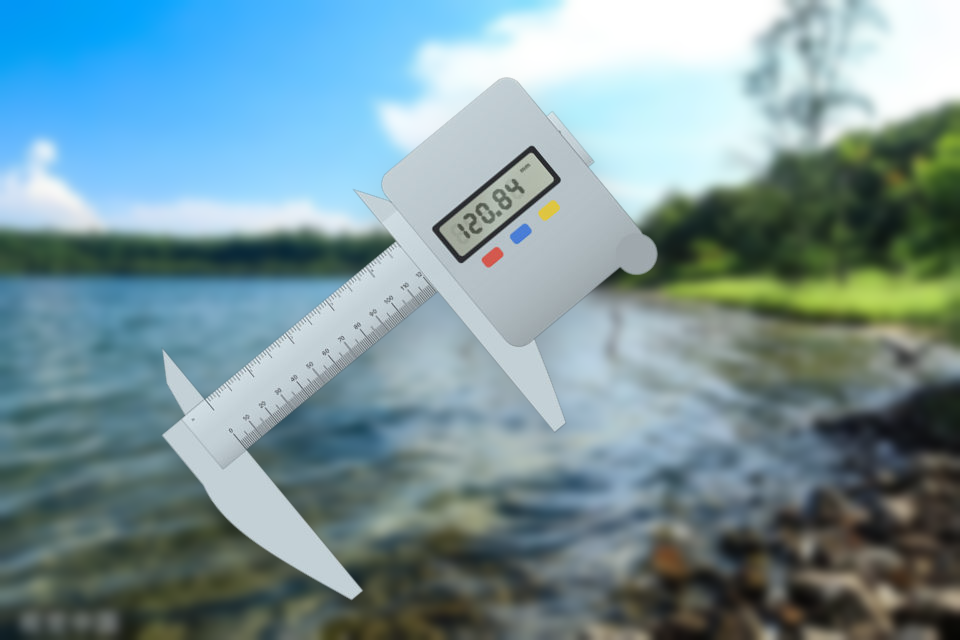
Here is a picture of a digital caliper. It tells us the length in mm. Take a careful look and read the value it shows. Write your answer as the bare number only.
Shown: 120.84
